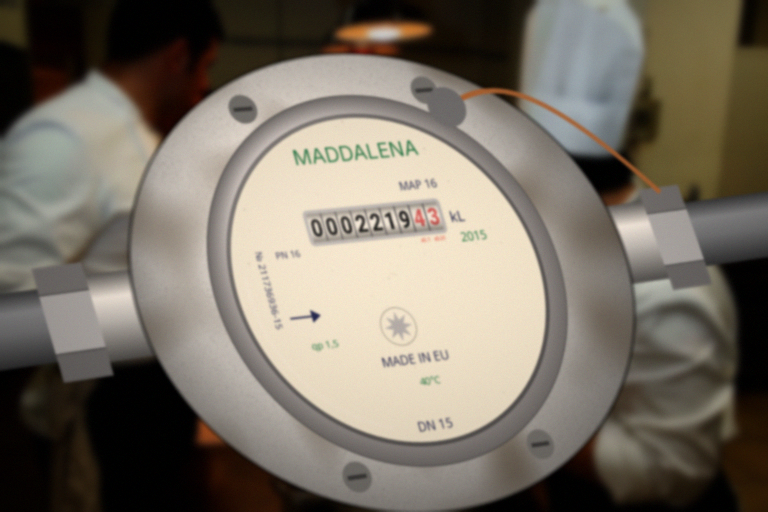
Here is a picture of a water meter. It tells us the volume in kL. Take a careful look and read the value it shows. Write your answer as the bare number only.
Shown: 2219.43
